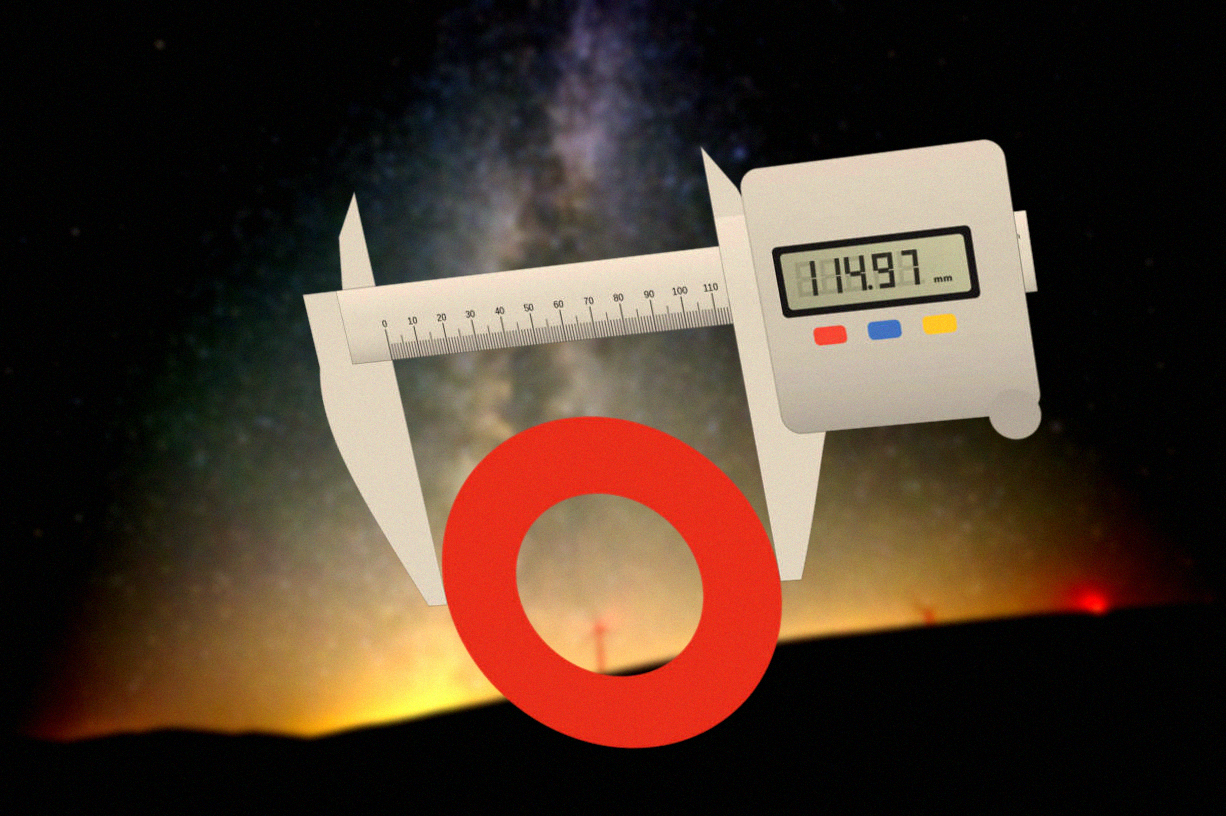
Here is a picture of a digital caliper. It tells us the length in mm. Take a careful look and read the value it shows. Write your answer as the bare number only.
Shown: 114.97
